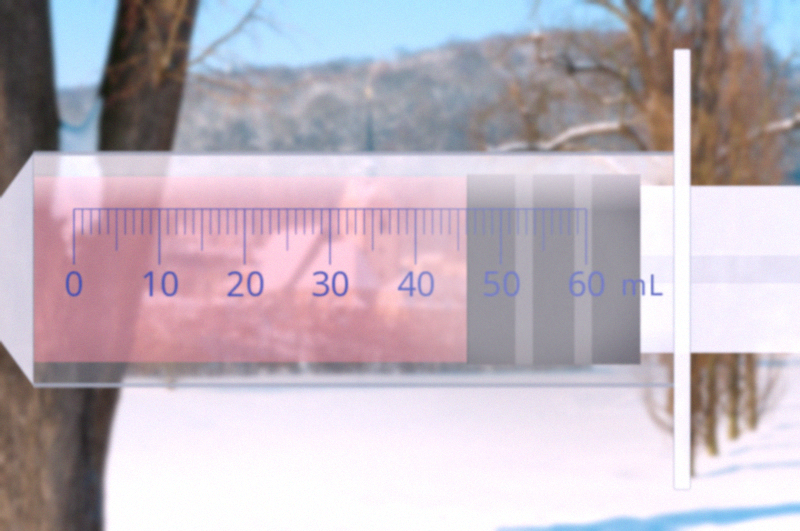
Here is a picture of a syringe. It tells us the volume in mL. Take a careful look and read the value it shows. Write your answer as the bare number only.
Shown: 46
